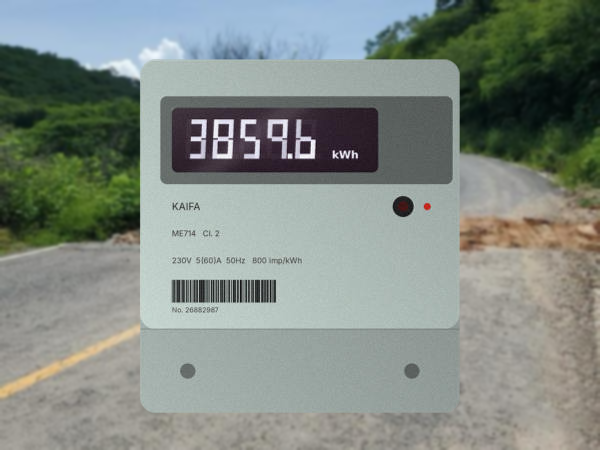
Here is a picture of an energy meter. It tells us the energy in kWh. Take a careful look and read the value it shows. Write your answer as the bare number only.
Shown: 3859.6
